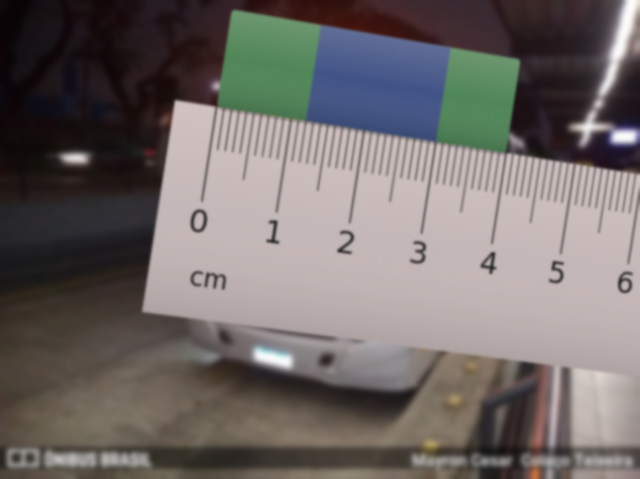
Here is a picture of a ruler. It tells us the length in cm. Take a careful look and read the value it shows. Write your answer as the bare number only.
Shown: 4
